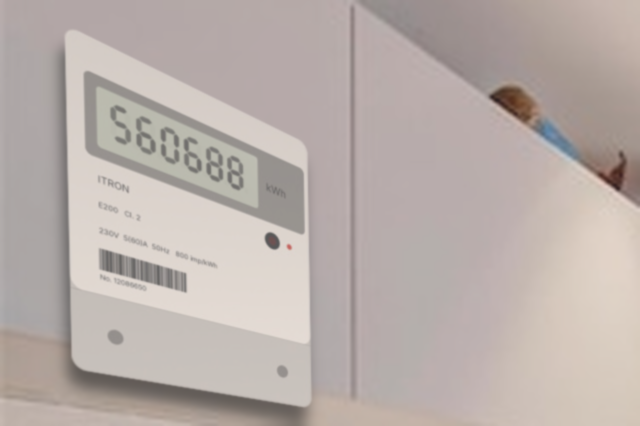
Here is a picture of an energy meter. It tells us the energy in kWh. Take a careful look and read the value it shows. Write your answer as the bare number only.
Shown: 560688
